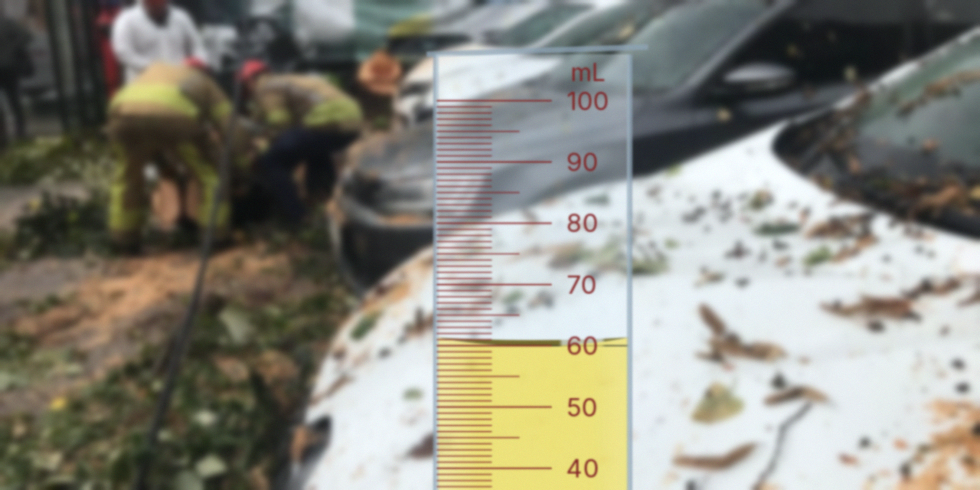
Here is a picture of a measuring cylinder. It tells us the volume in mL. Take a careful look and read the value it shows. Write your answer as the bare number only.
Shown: 60
